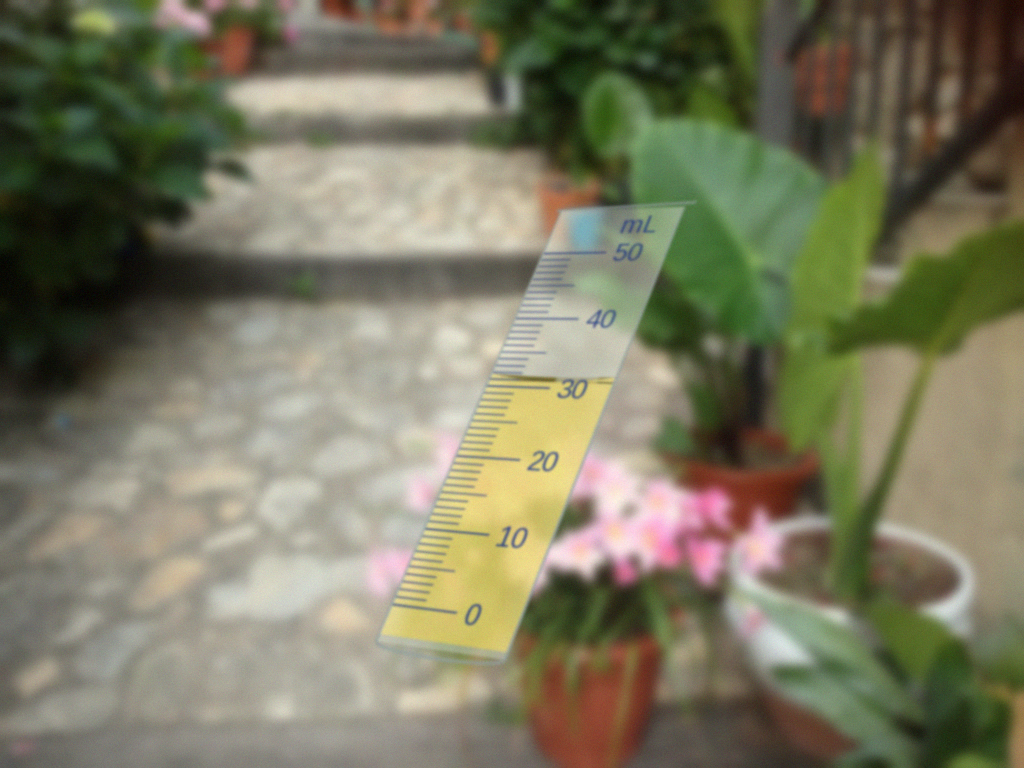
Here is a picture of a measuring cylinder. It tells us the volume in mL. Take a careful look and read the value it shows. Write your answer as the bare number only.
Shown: 31
